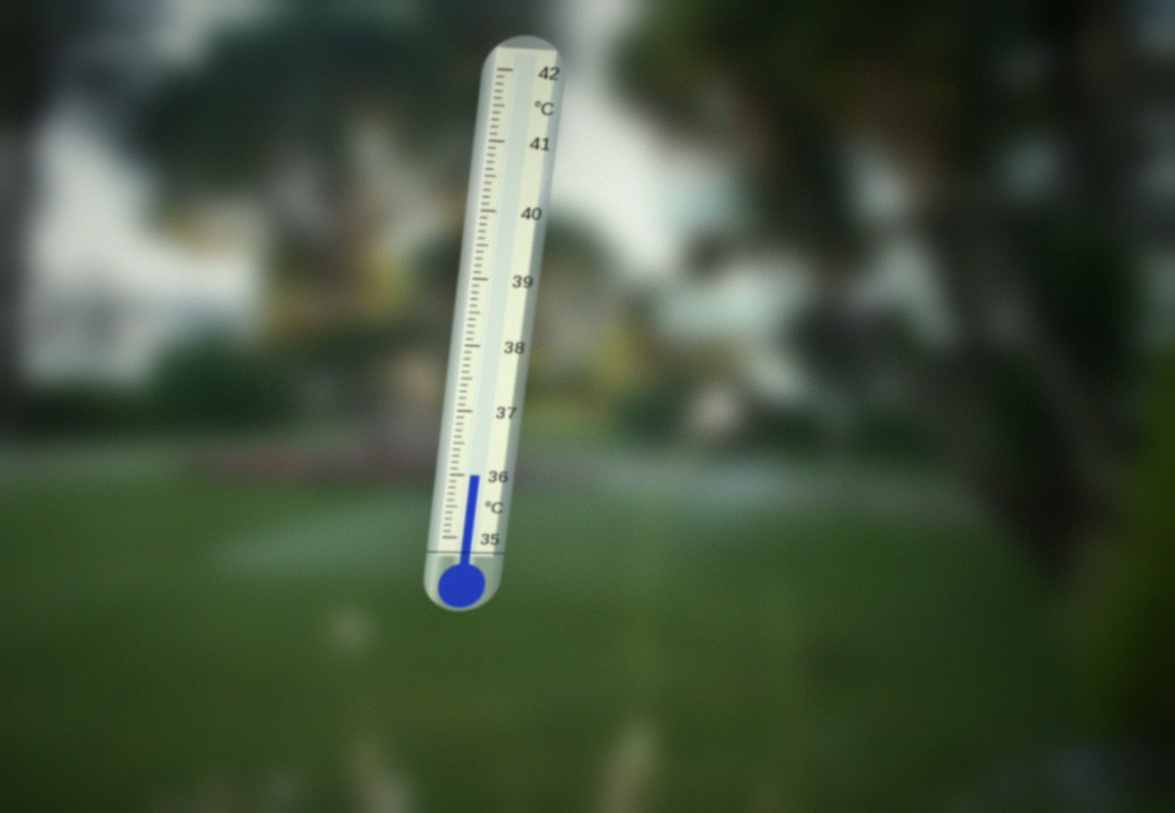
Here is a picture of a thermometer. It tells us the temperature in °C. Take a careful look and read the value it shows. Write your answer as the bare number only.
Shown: 36
